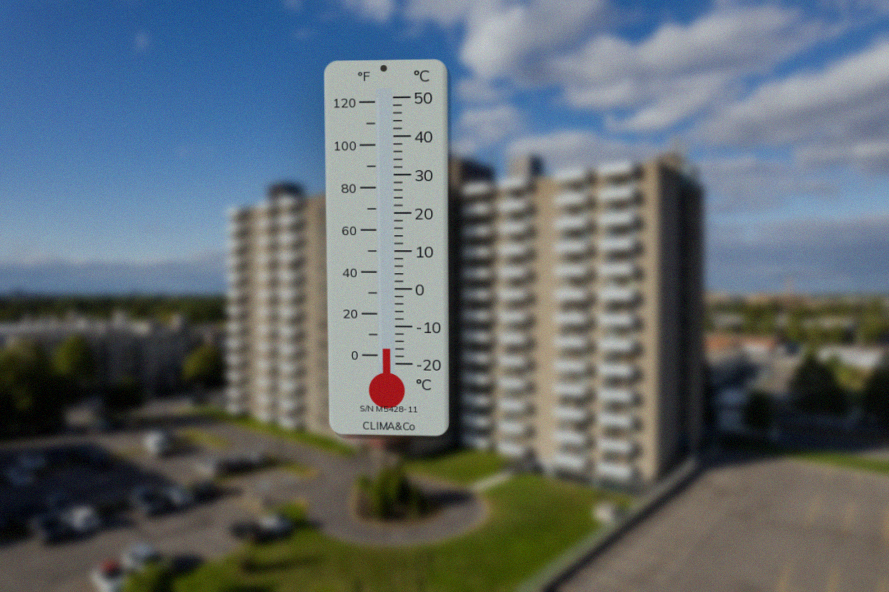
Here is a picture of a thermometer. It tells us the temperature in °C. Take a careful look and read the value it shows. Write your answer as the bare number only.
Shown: -16
